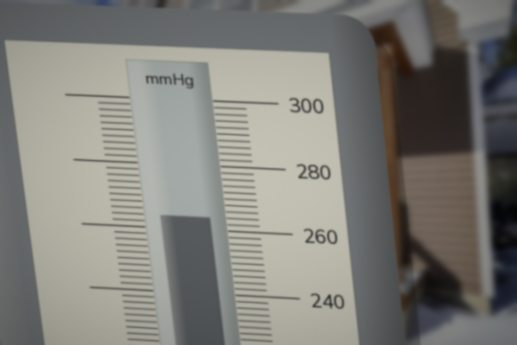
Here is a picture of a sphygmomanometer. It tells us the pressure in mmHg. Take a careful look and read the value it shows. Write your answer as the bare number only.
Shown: 264
